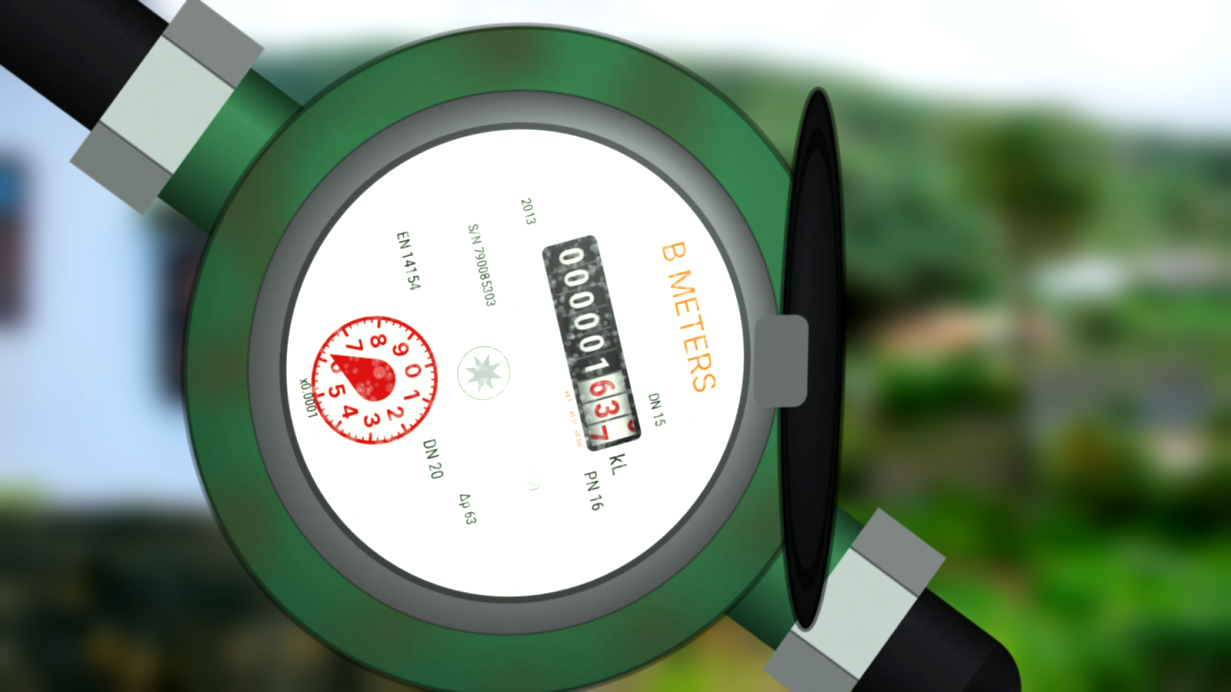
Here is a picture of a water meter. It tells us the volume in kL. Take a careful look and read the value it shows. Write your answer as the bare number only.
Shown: 1.6366
